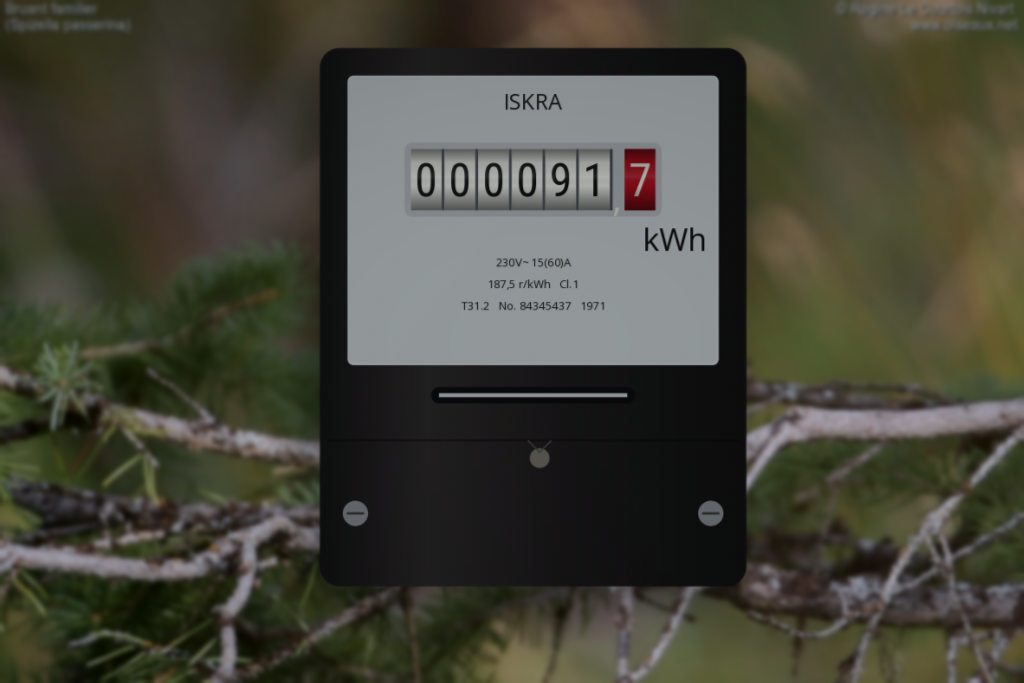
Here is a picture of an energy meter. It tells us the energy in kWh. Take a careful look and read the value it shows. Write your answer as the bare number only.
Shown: 91.7
